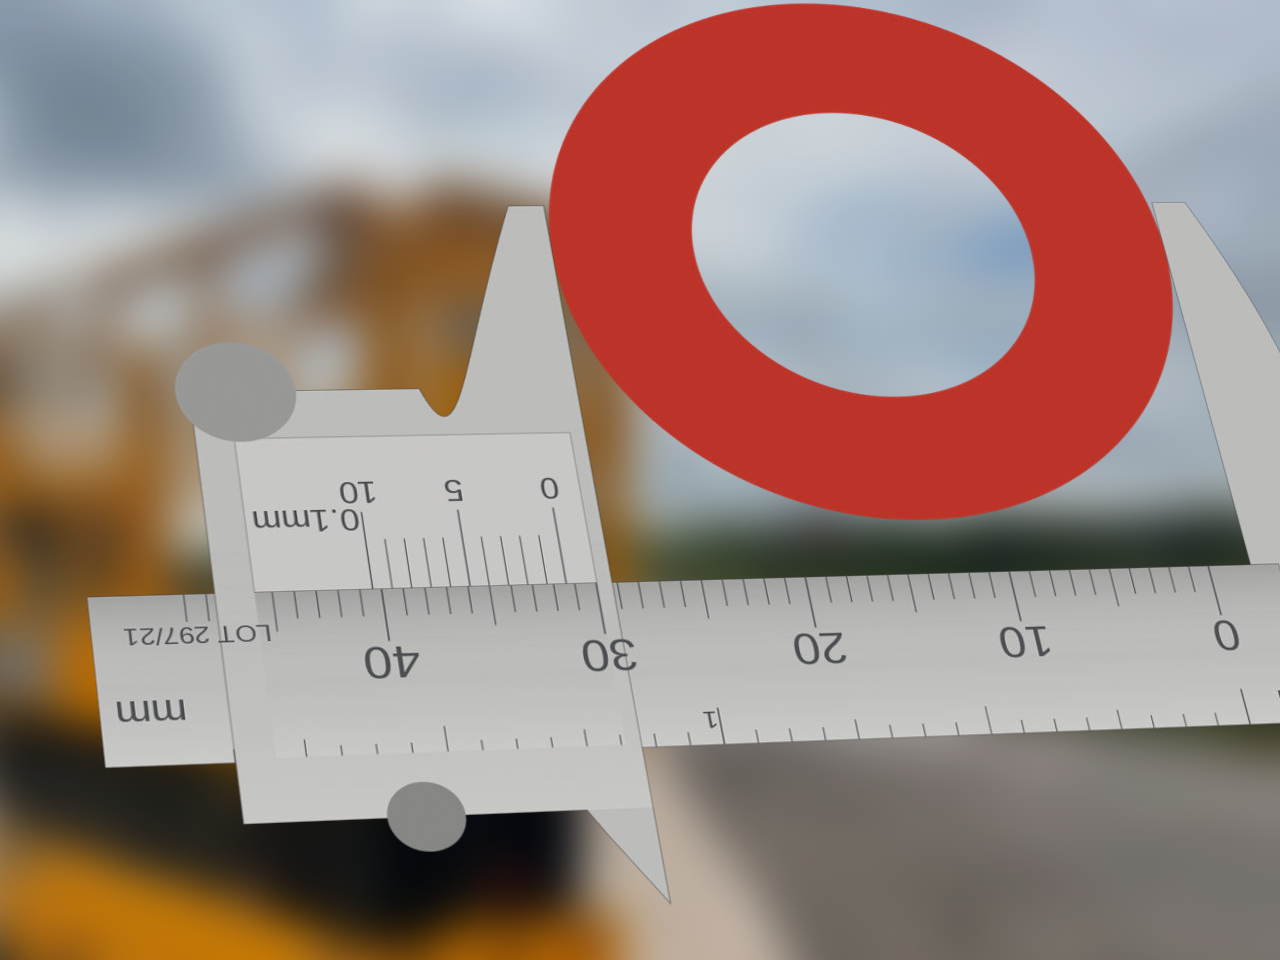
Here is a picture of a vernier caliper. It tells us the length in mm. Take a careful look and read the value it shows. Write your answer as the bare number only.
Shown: 31.4
